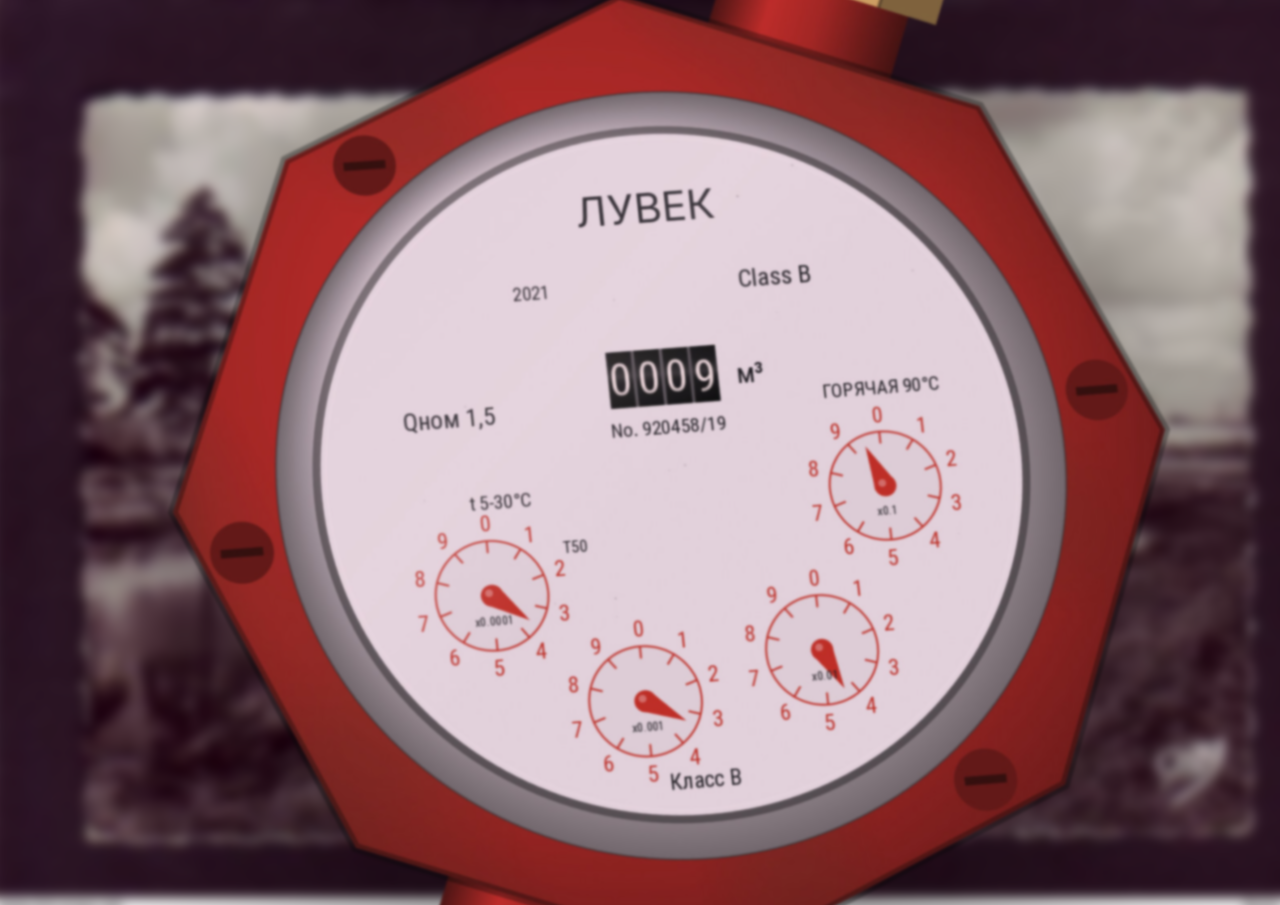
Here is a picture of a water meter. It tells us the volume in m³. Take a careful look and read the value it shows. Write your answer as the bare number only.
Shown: 8.9433
